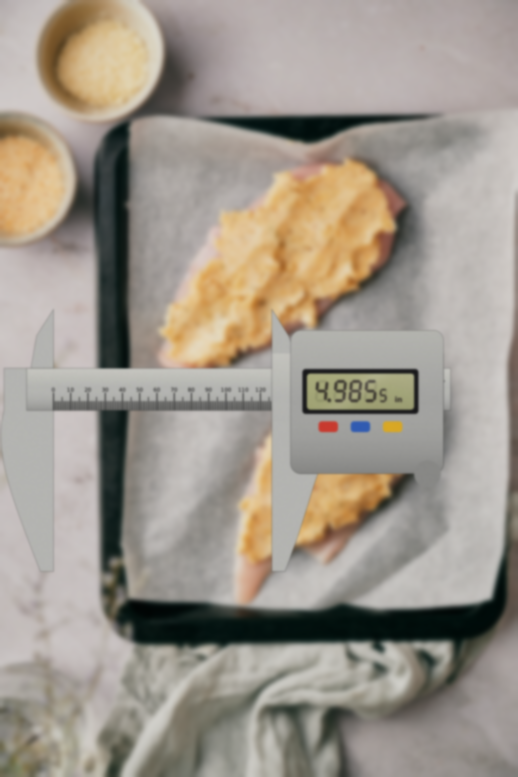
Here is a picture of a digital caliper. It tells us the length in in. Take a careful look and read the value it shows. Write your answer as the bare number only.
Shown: 4.9855
